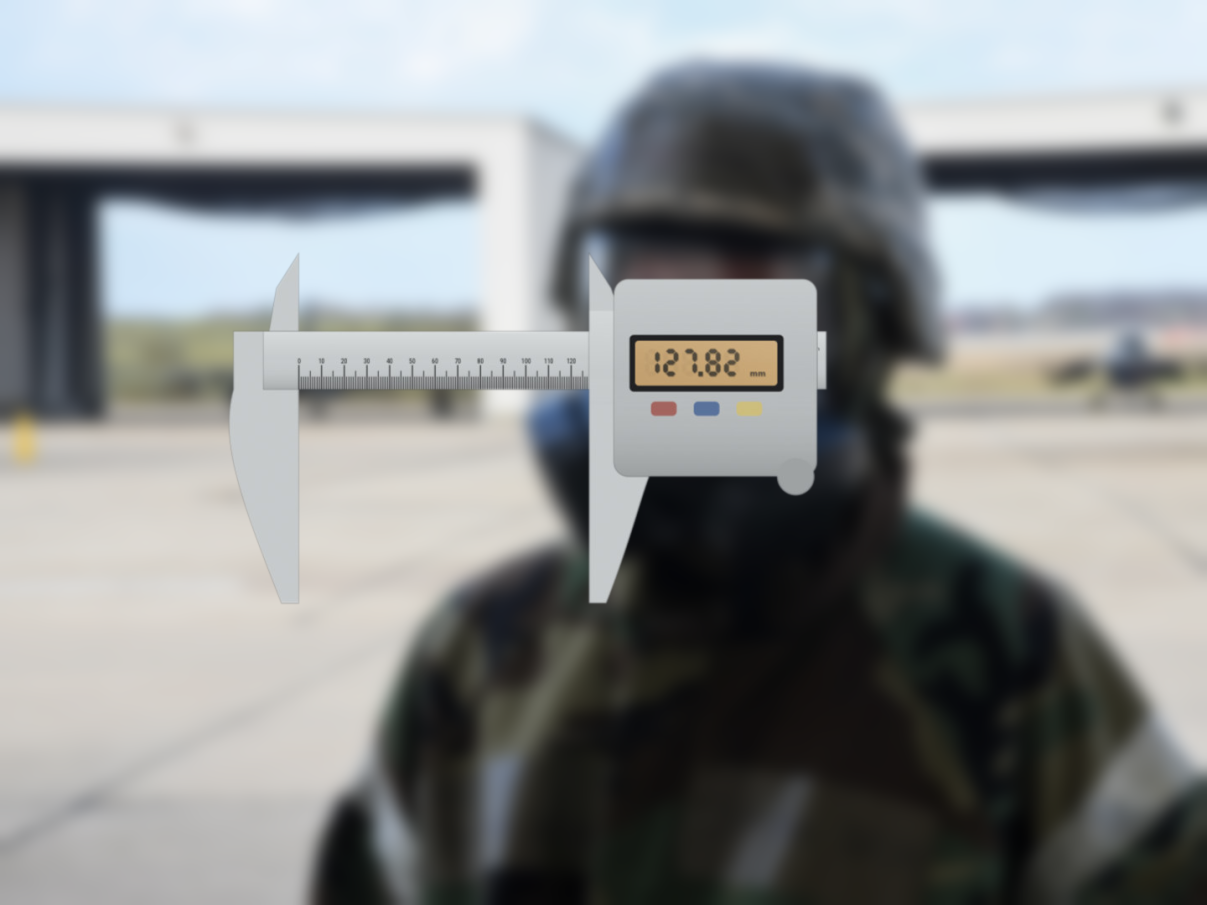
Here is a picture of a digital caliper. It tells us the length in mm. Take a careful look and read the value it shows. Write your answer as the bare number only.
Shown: 127.82
